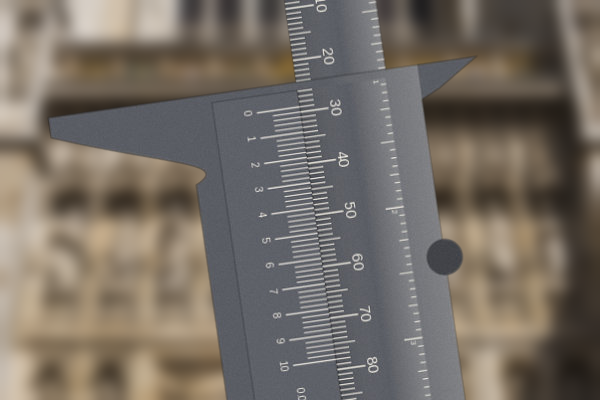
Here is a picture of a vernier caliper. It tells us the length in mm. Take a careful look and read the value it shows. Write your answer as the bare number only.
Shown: 29.0
